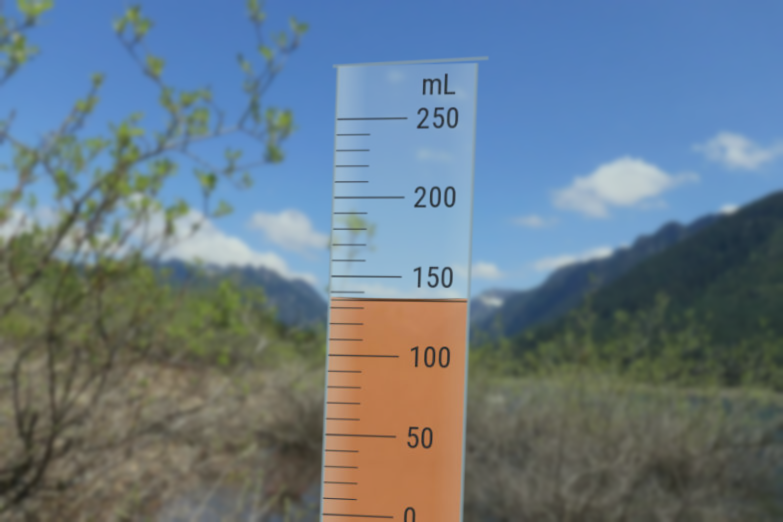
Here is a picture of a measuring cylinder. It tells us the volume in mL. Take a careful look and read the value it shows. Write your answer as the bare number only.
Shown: 135
